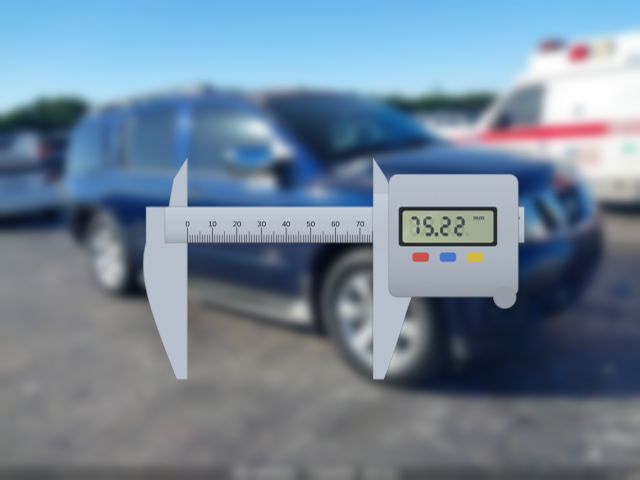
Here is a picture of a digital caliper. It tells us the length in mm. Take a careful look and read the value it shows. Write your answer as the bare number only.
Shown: 75.22
